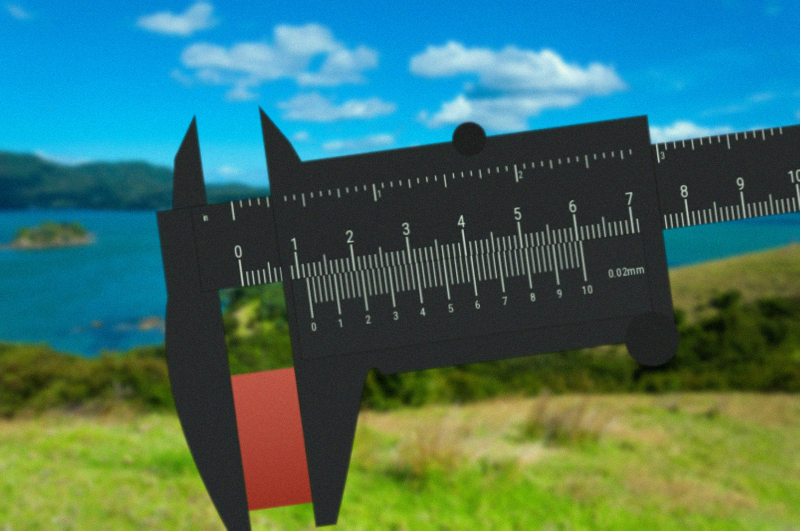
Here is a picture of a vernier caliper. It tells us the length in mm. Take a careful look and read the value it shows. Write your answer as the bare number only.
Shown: 11.5
